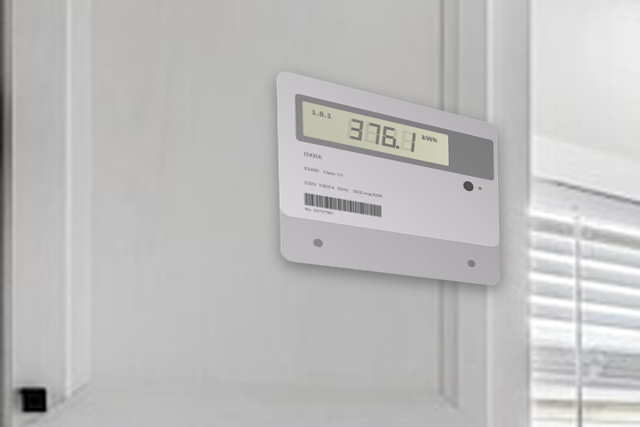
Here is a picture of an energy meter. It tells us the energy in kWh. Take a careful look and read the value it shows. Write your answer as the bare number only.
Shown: 376.1
